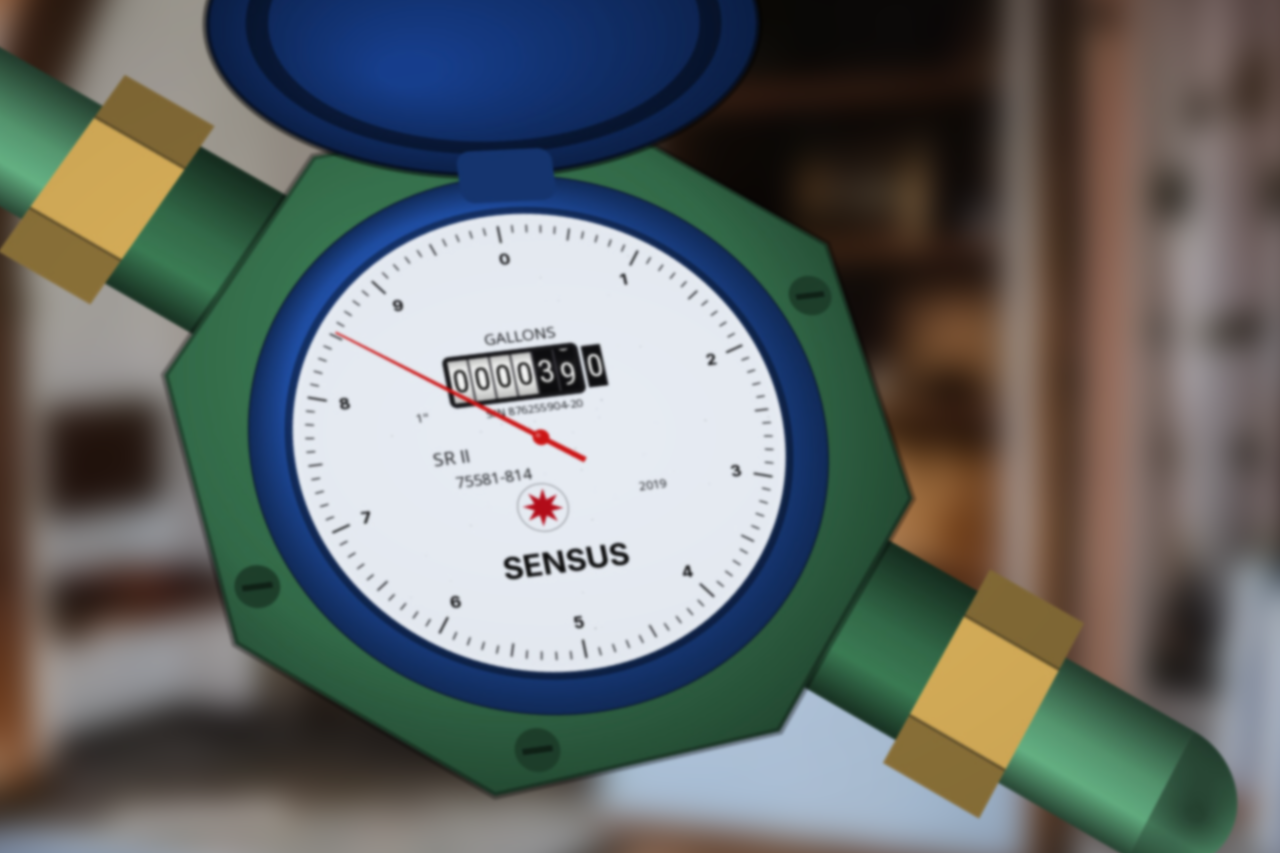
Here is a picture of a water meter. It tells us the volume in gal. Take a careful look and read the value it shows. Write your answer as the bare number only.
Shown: 388.5
